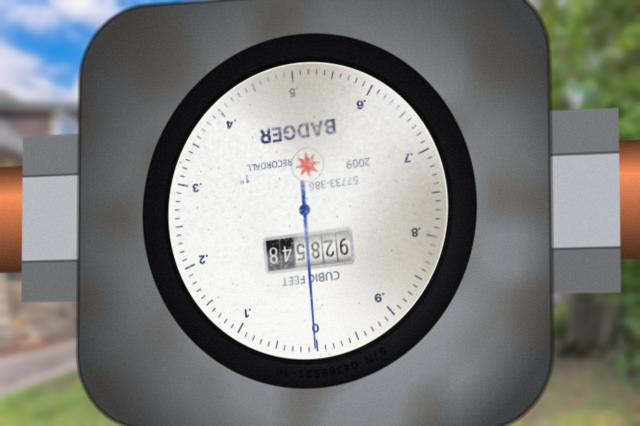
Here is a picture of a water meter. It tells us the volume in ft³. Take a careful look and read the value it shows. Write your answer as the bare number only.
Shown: 928548.00
